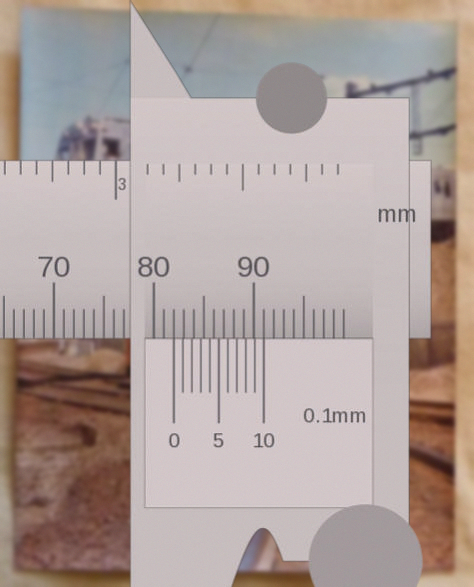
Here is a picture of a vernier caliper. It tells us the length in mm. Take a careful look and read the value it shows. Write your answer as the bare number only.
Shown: 82.0
